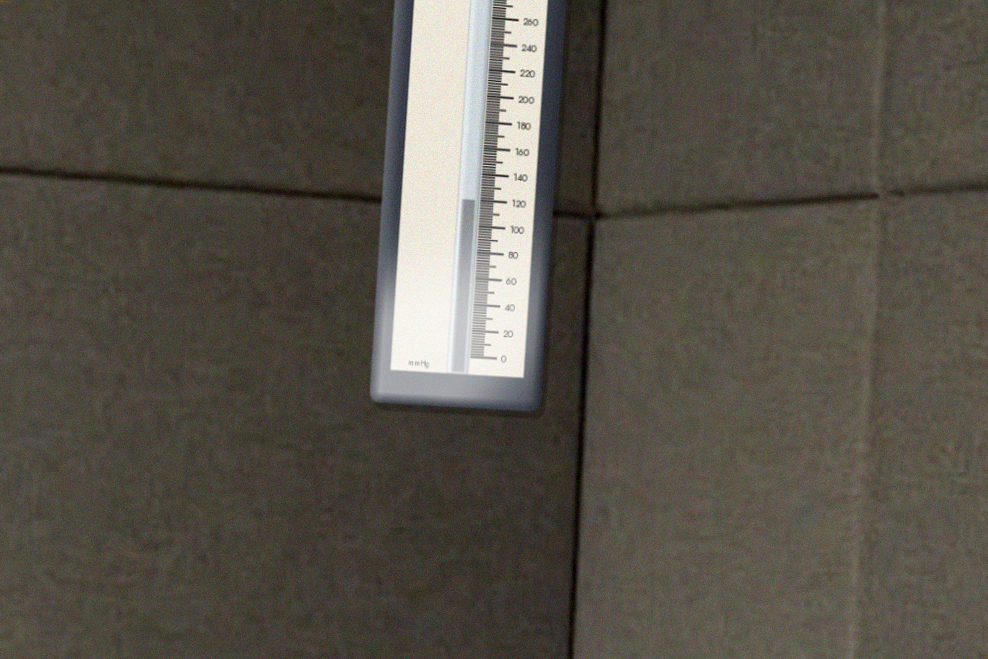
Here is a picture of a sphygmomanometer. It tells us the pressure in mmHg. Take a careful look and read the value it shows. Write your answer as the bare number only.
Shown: 120
